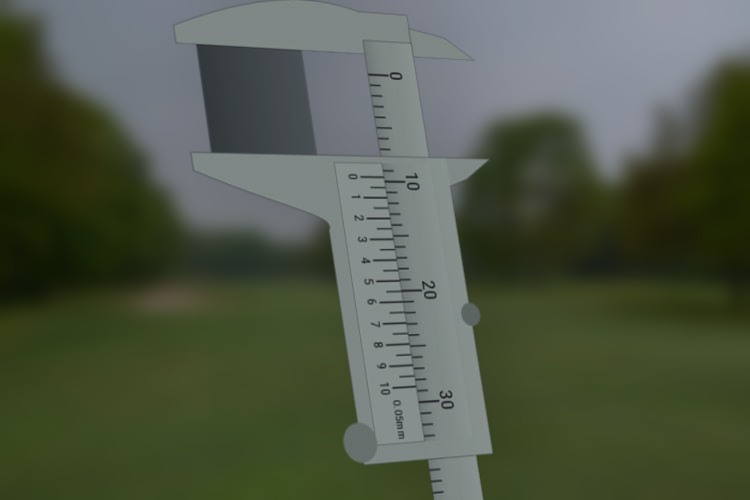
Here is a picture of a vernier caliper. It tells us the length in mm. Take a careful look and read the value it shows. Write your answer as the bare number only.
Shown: 9.6
